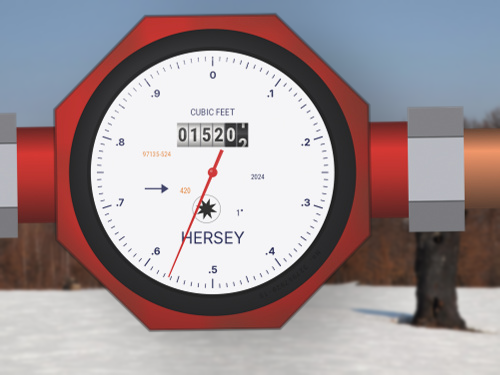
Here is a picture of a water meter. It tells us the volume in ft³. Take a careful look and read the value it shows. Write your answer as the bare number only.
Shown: 15201.56
